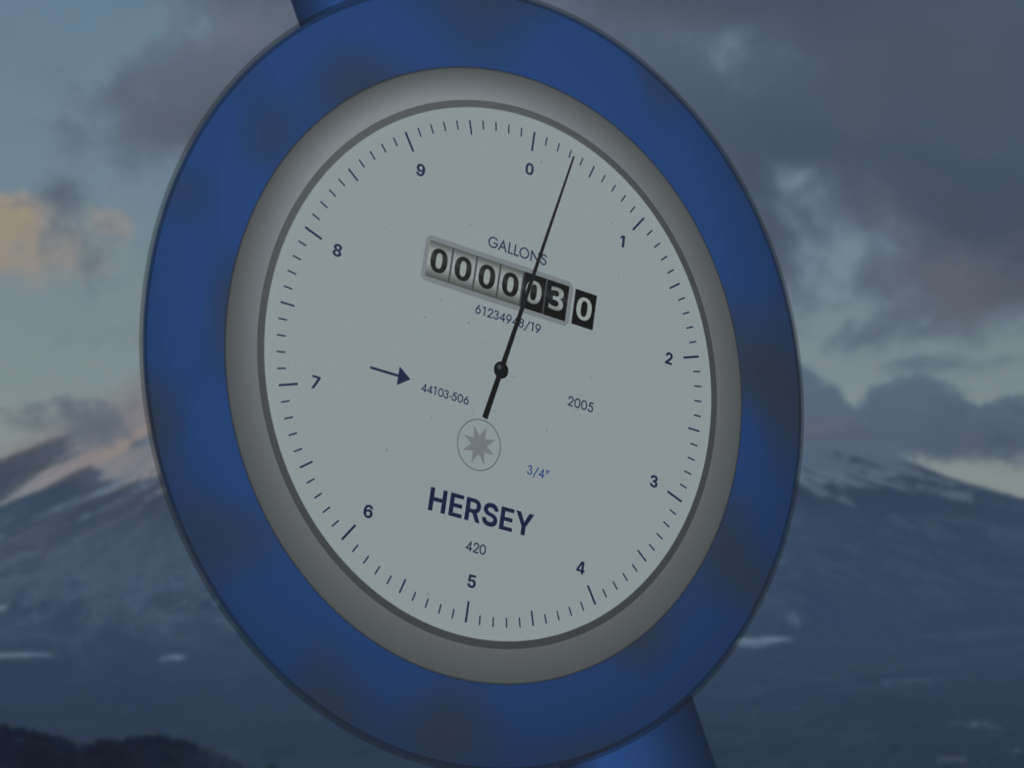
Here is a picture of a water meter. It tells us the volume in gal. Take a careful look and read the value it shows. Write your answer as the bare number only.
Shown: 30.3
